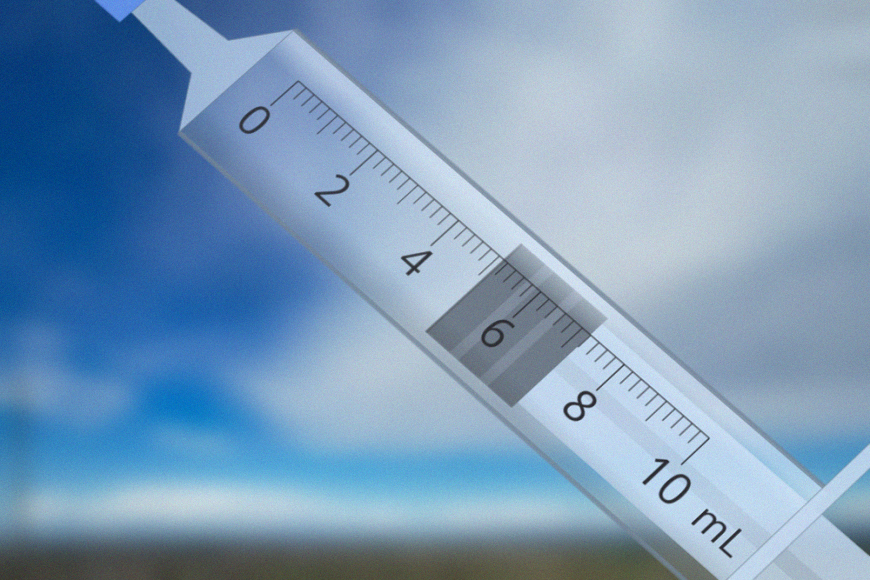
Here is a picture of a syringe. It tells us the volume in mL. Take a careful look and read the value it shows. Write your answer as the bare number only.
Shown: 5.1
